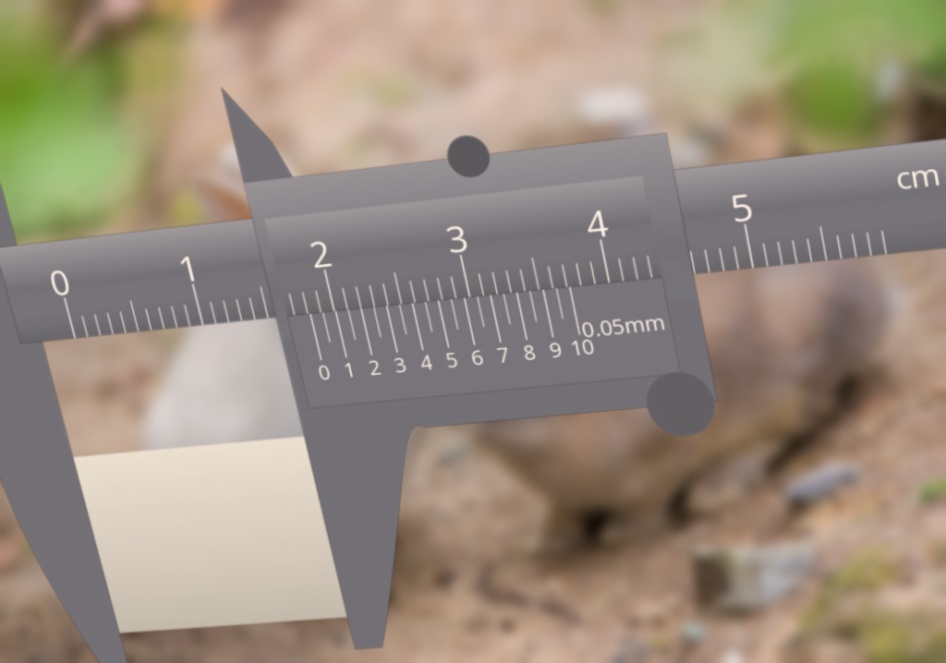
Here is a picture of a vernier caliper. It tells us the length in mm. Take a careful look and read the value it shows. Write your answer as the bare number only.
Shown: 18.2
